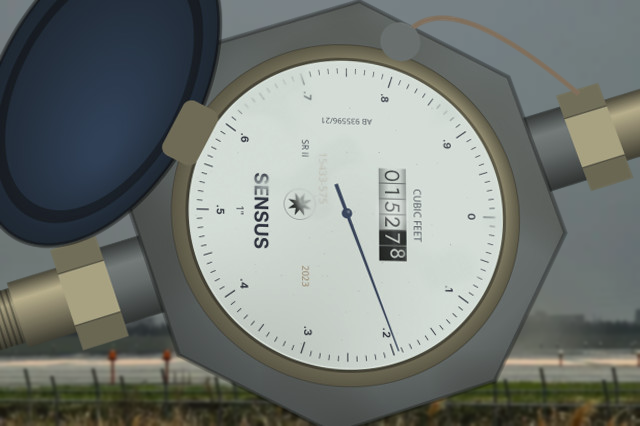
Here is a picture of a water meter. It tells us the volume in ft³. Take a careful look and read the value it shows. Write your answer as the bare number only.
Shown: 15278.19
